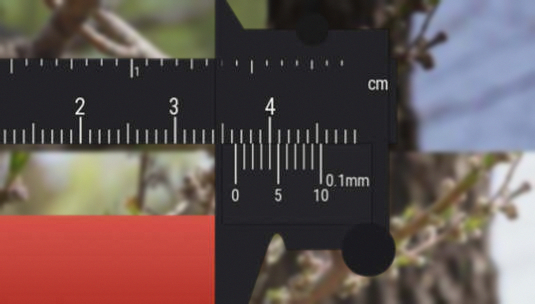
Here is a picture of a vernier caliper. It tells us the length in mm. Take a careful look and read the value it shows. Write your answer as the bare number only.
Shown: 36.4
